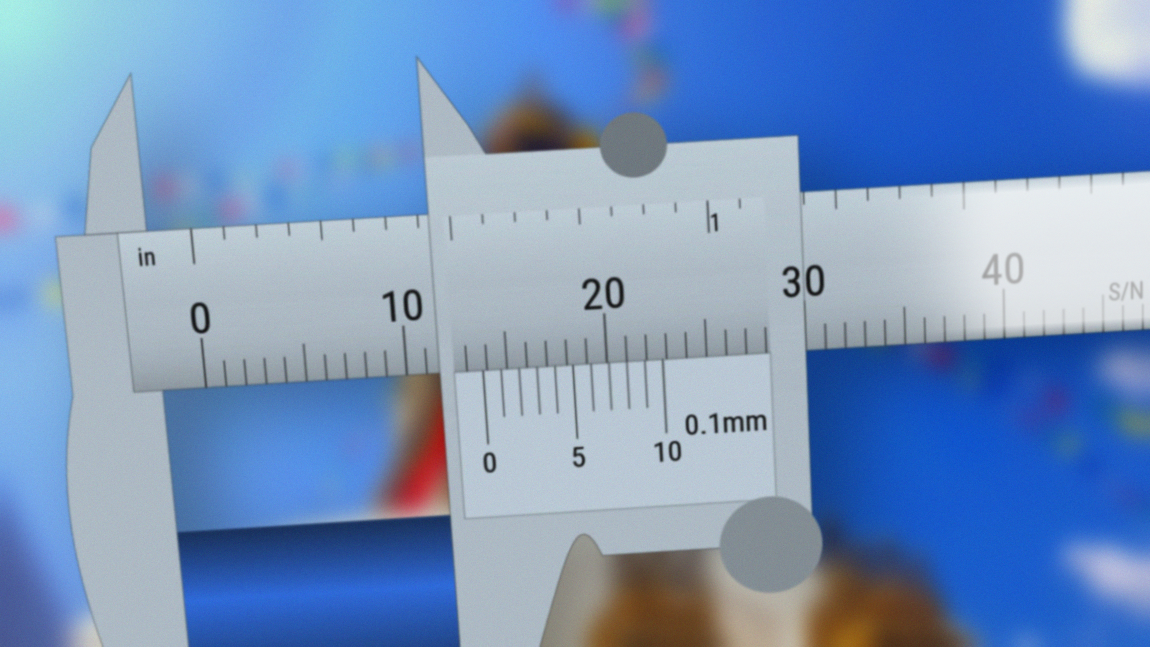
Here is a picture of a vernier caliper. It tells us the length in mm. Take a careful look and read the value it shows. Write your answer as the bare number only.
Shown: 13.8
